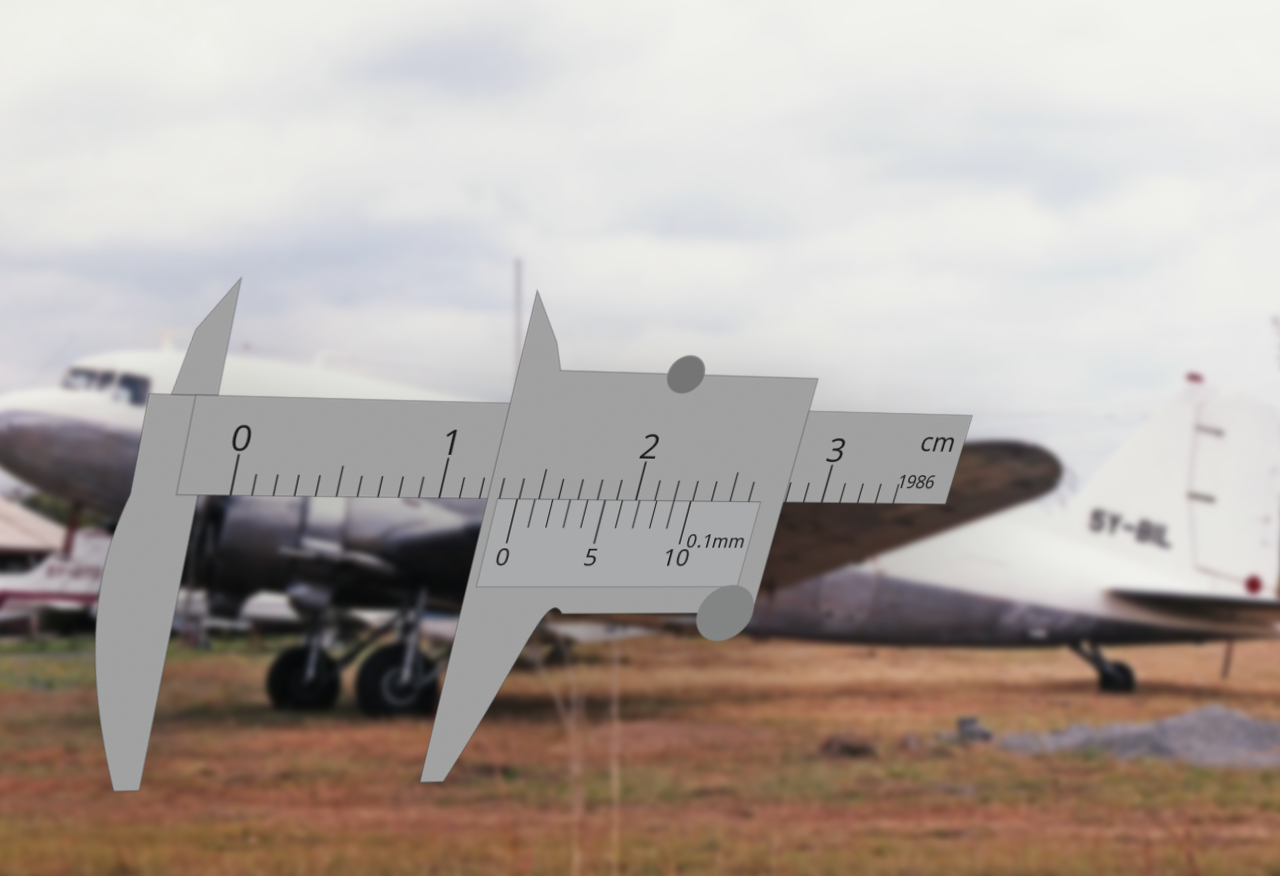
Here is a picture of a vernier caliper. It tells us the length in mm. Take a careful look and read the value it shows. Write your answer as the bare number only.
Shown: 13.9
